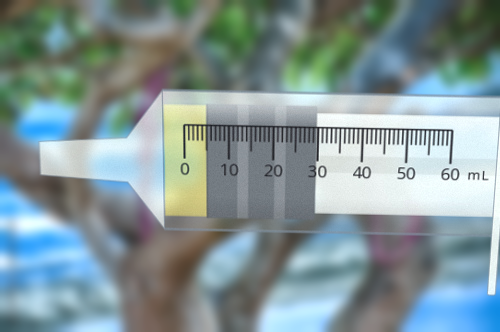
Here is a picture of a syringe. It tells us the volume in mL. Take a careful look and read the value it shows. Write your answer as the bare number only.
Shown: 5
